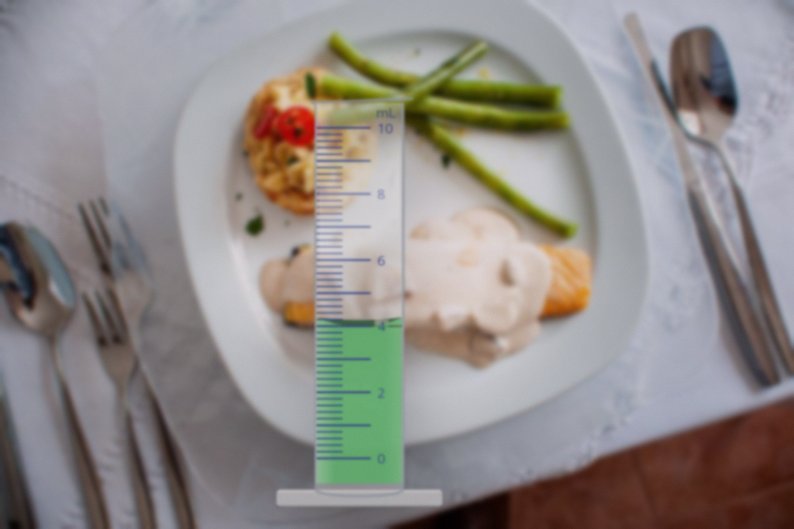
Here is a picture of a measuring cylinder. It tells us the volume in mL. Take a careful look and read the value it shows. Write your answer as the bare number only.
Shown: 4
